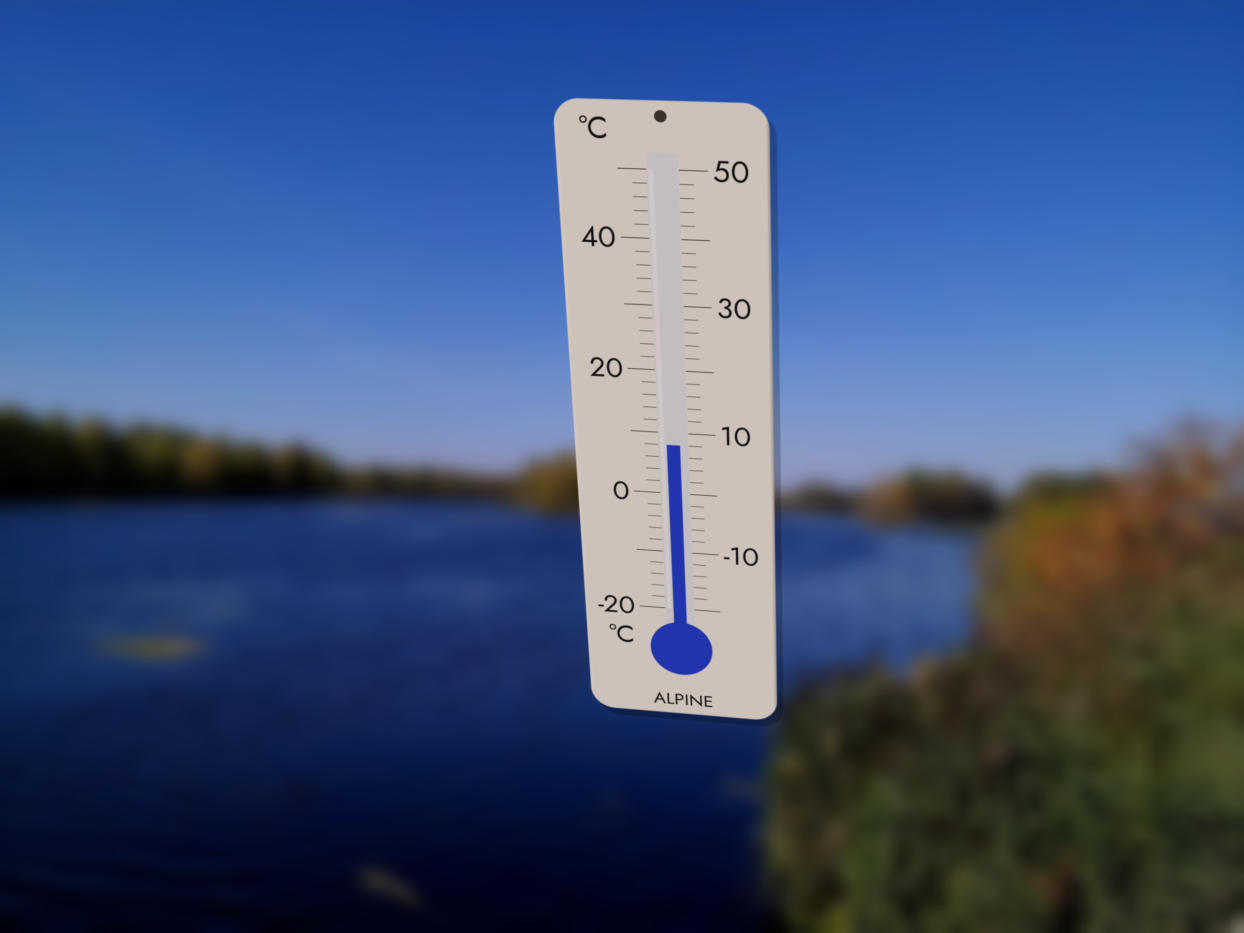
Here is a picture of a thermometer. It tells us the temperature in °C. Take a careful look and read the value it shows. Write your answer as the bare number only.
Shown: 8
